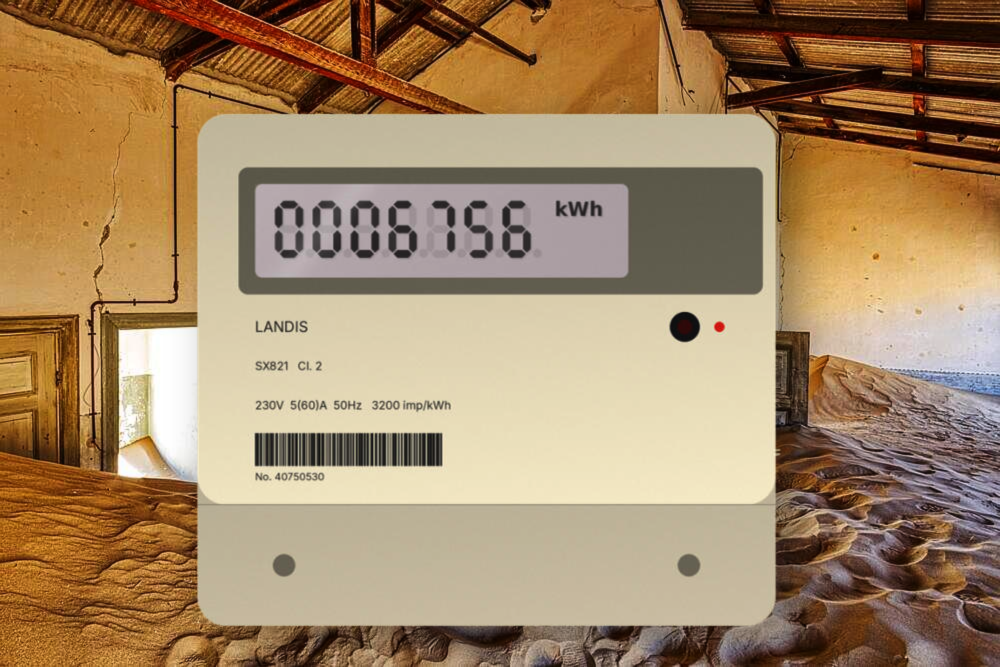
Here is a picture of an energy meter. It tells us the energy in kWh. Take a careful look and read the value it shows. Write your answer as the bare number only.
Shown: 6756
